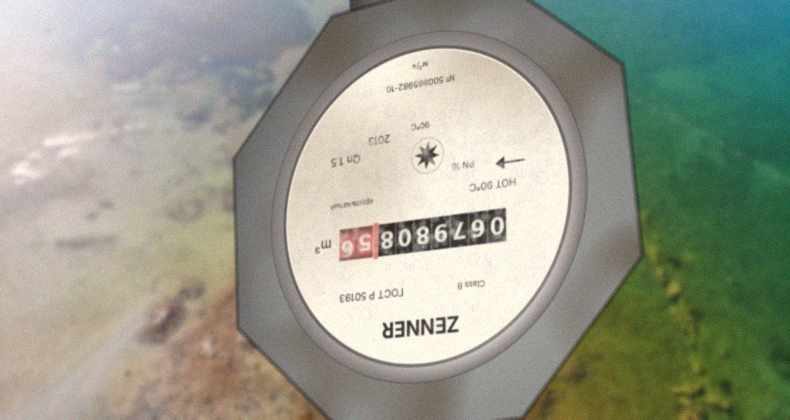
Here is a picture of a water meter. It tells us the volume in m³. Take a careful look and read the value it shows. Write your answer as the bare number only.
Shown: 679808.56
